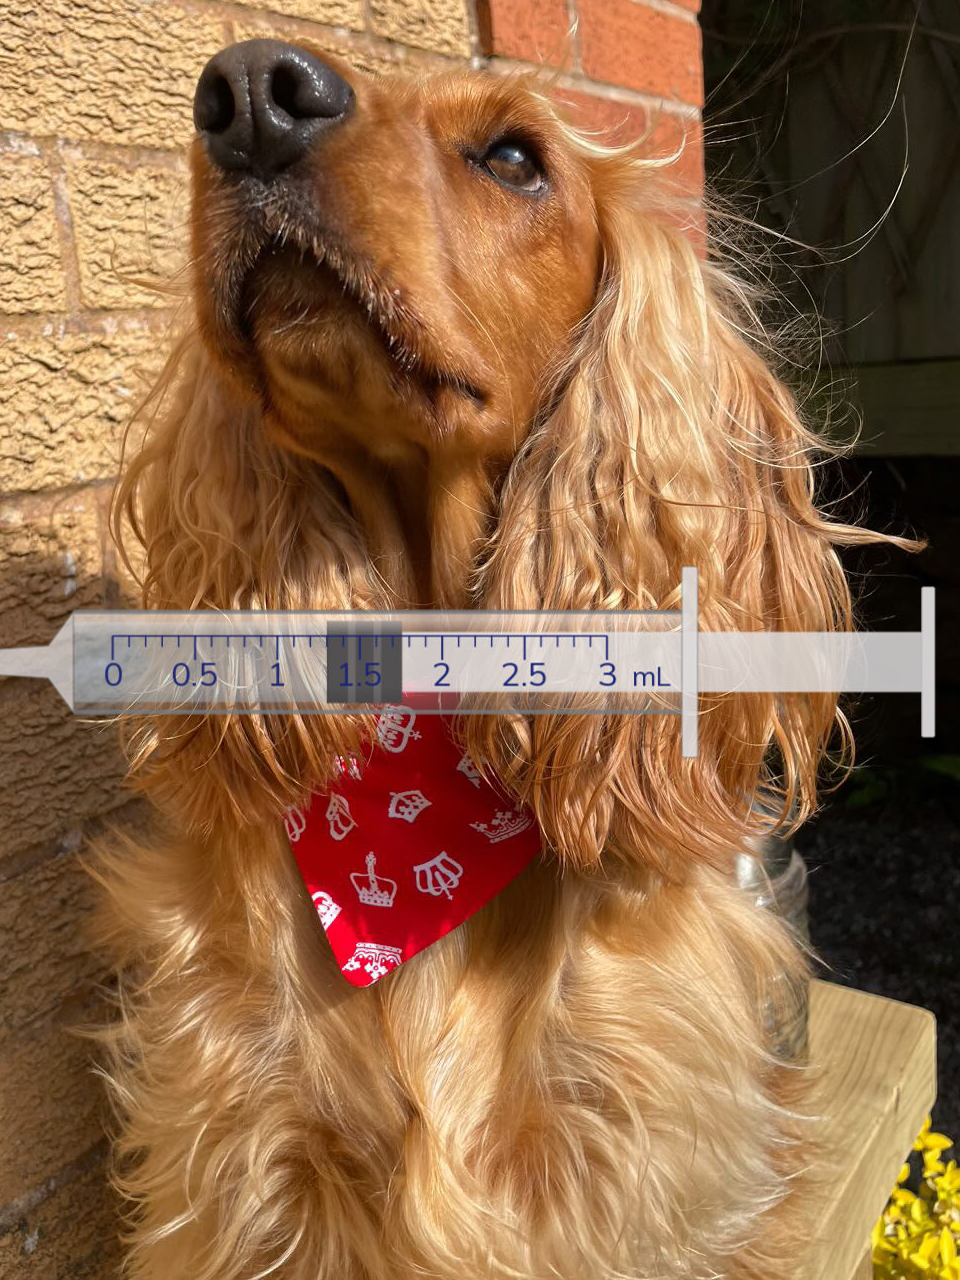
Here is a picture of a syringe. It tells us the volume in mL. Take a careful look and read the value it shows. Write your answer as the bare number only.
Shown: 1.3
